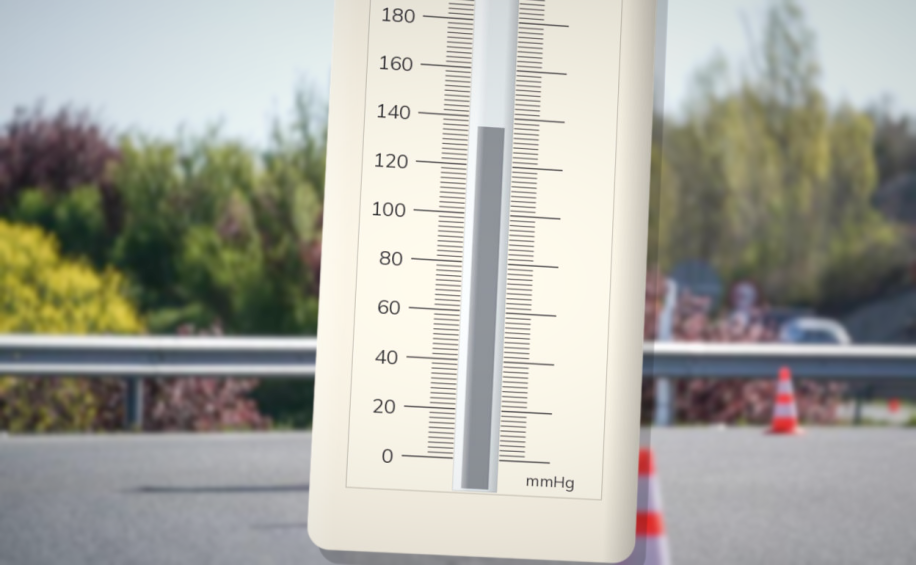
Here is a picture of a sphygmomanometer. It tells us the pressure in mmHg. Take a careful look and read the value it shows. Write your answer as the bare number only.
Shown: 136
